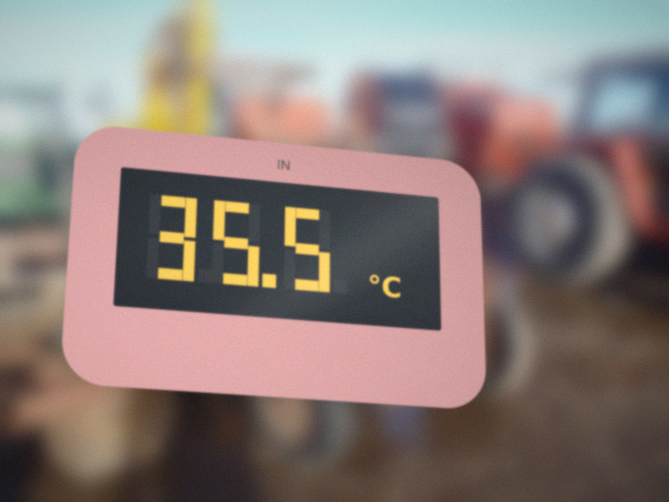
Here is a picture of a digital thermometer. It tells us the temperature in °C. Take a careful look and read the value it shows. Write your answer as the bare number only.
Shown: 35.5
